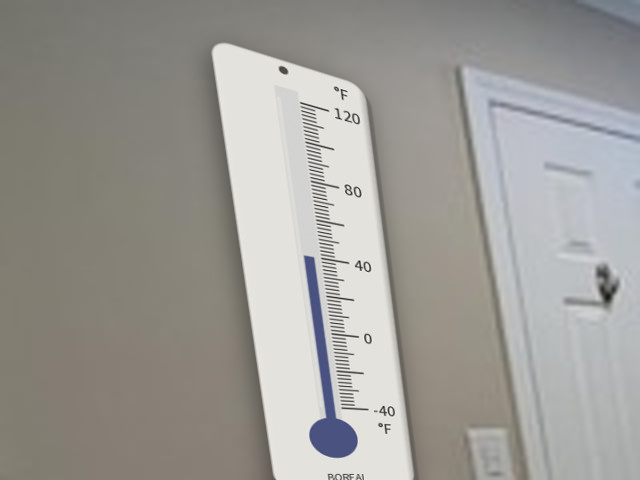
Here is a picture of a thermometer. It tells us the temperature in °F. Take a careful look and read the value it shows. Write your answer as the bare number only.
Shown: 40
